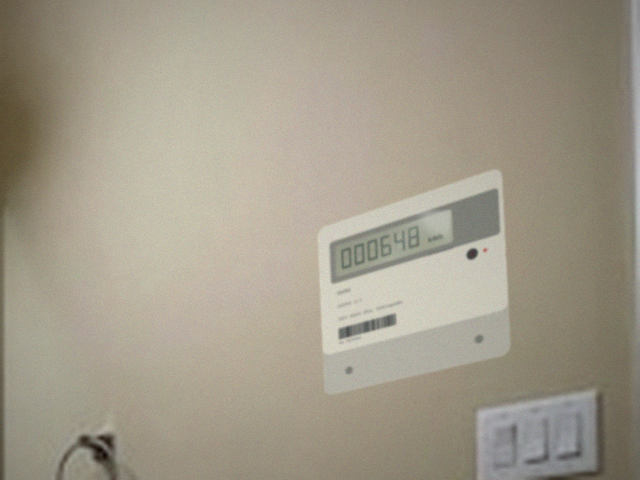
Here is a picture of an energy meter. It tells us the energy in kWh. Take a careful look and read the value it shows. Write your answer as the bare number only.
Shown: 648
